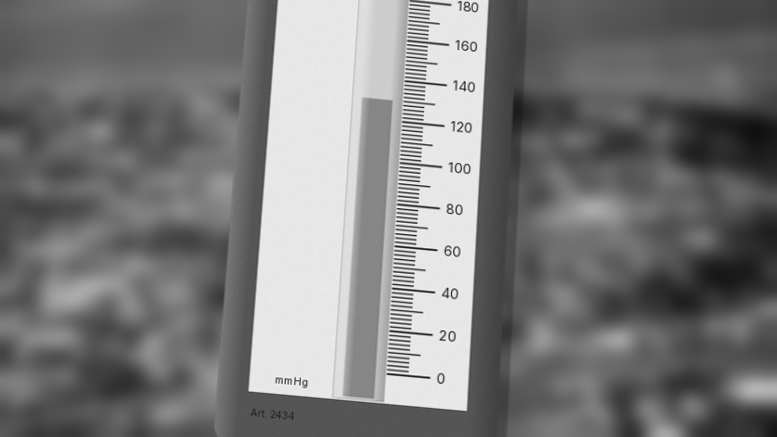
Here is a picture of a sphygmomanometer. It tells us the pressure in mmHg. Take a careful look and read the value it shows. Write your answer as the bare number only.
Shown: 130
